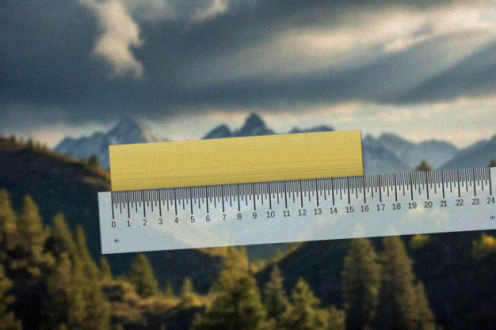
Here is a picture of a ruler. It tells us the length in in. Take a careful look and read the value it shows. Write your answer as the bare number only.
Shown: 16
